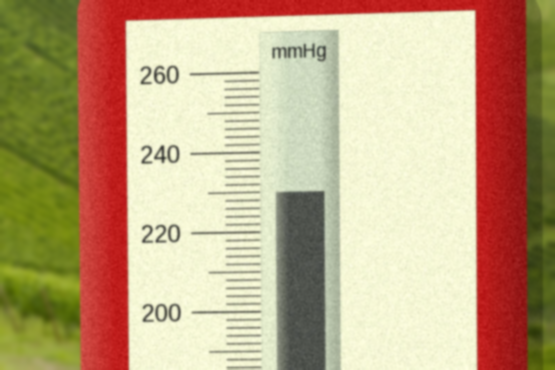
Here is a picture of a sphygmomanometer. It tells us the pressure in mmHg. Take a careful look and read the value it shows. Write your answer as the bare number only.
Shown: 230
